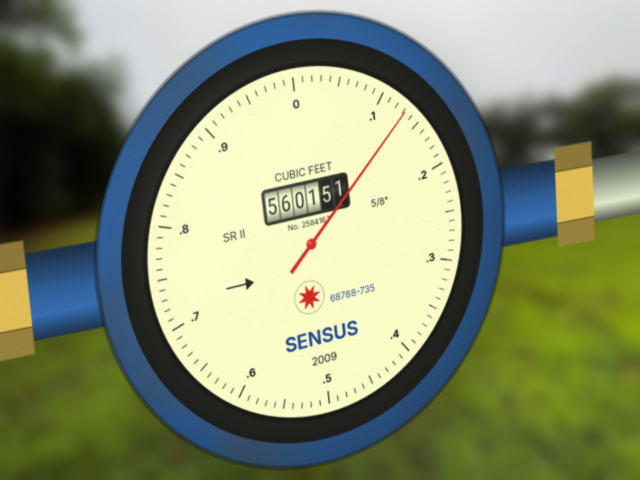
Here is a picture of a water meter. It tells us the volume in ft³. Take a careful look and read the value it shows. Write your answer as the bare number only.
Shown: 560151.13
